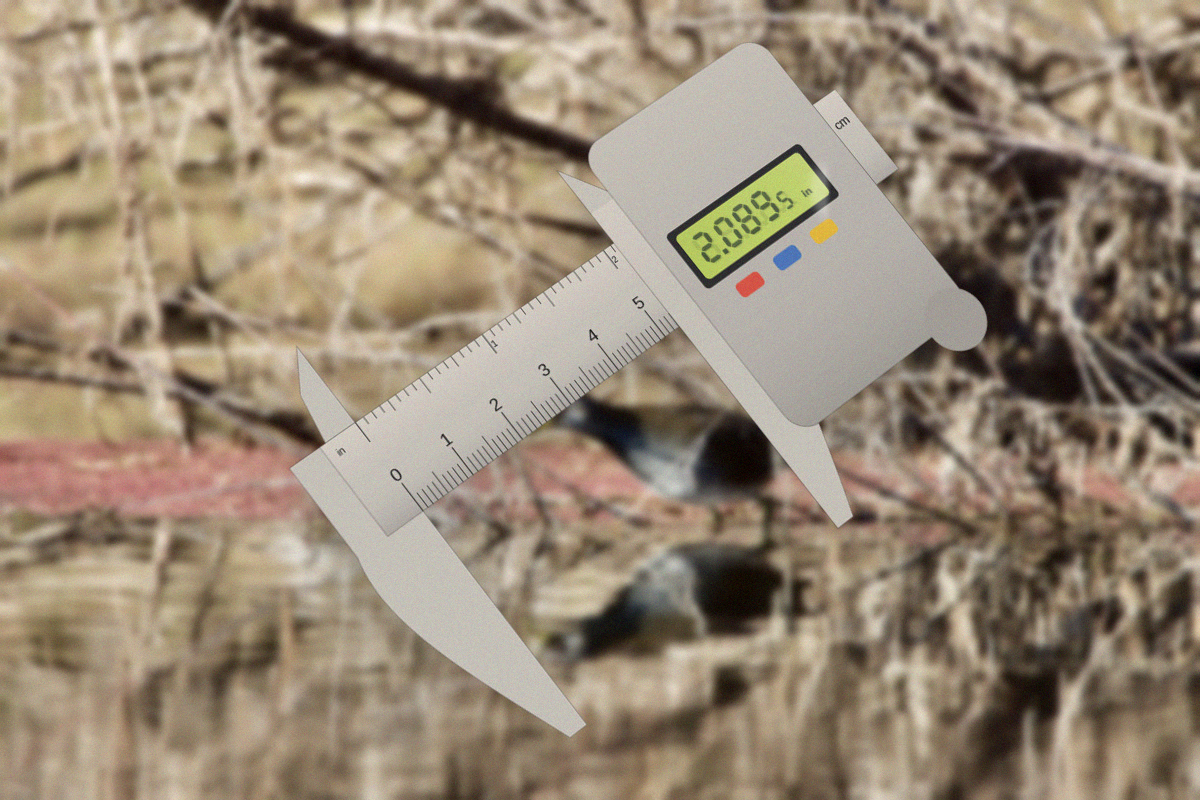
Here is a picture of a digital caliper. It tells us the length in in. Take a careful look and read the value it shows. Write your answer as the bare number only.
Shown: 2.0895
